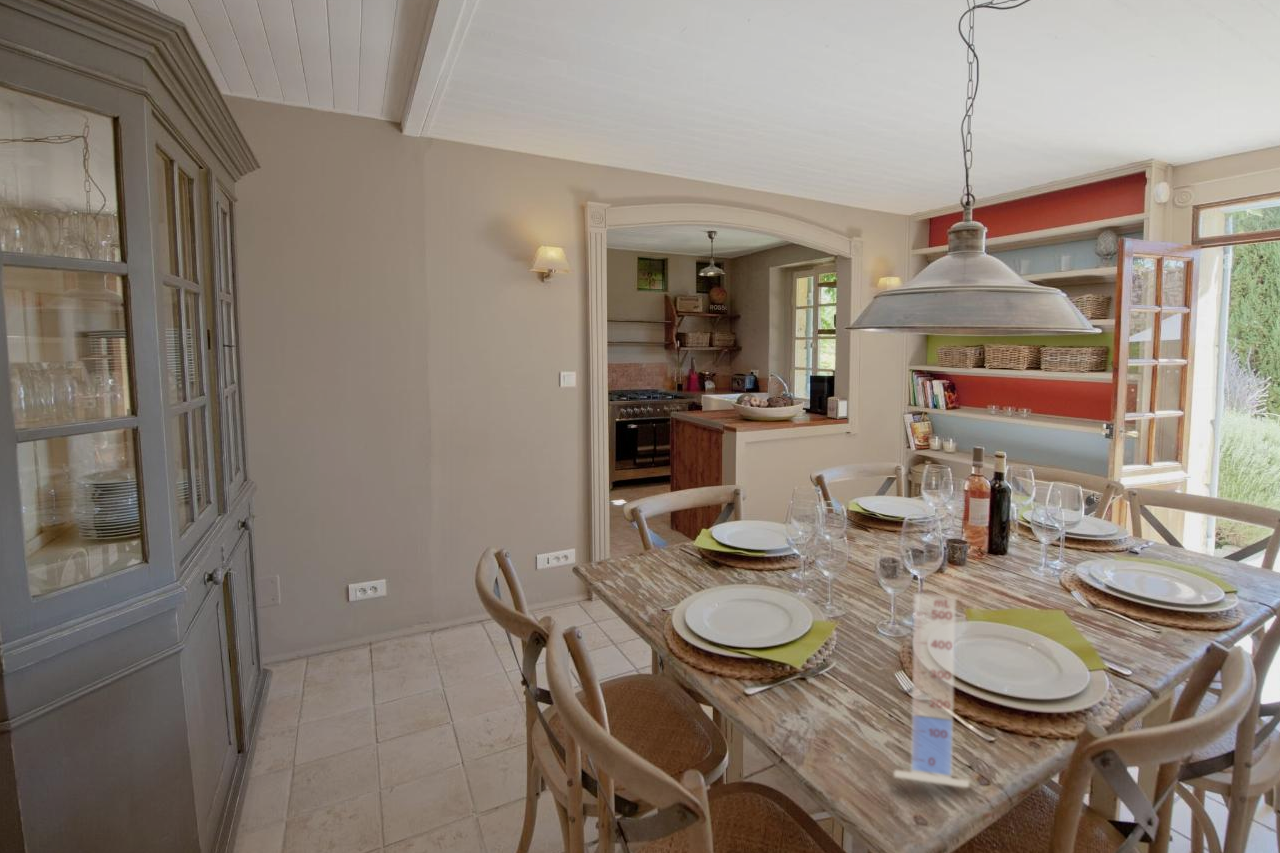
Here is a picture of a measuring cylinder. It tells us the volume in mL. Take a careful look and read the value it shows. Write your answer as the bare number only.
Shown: 150
